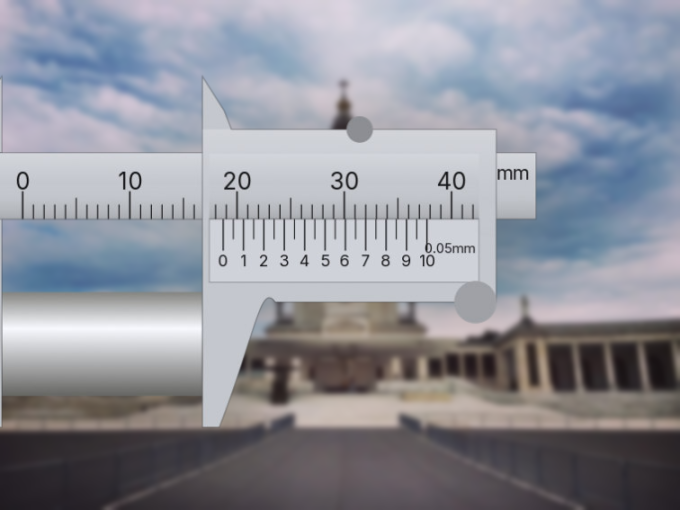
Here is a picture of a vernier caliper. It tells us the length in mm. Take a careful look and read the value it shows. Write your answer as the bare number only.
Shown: 18.7
